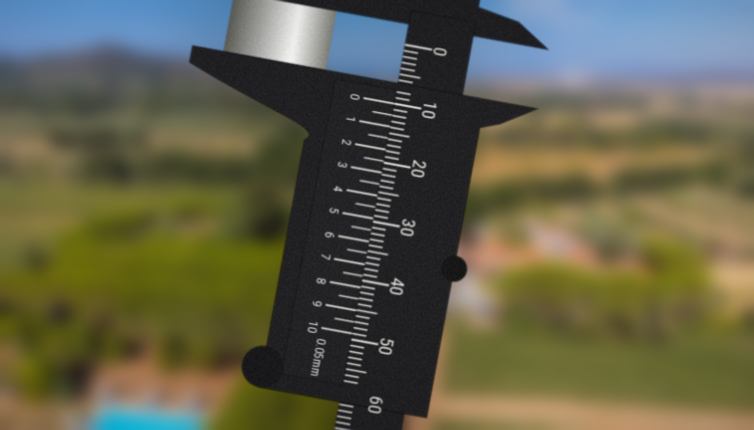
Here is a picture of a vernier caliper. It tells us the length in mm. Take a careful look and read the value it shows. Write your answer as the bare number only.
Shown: 10.0
